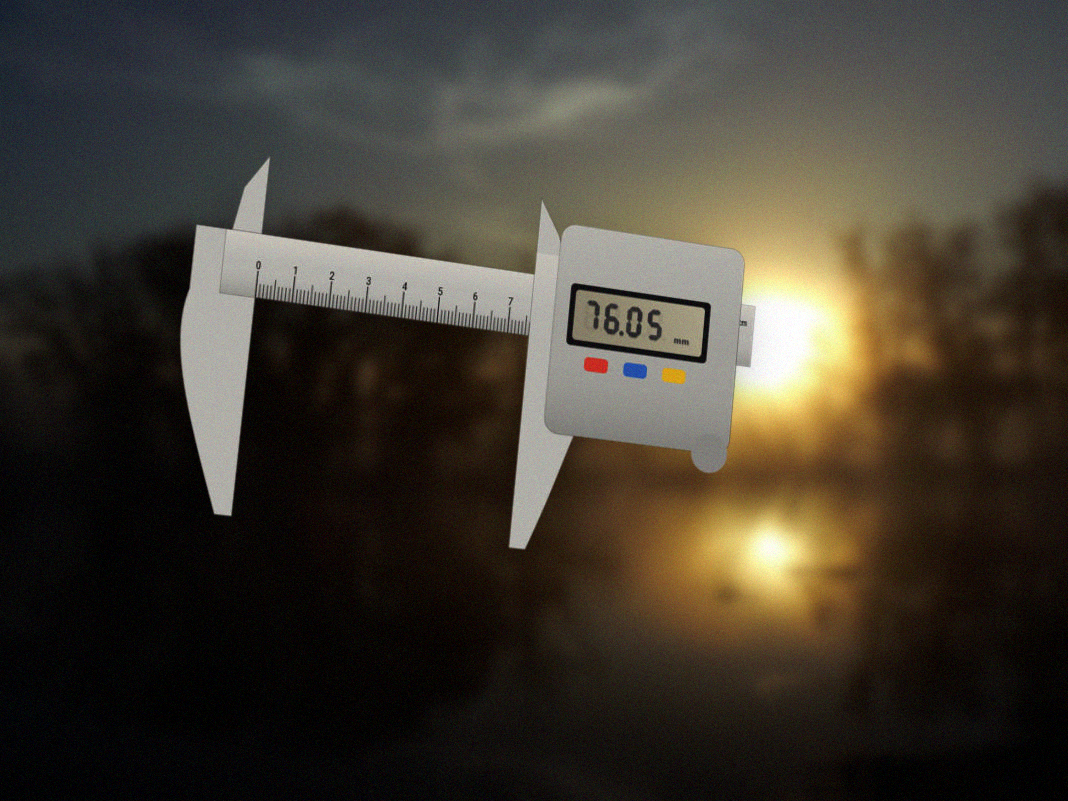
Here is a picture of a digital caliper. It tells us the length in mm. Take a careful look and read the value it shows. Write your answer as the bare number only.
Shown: 76.05
